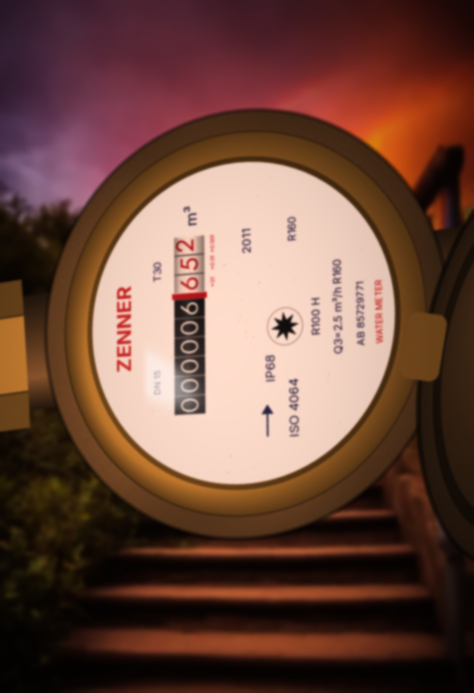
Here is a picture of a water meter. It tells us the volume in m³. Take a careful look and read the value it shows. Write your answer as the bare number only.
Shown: 6.652
